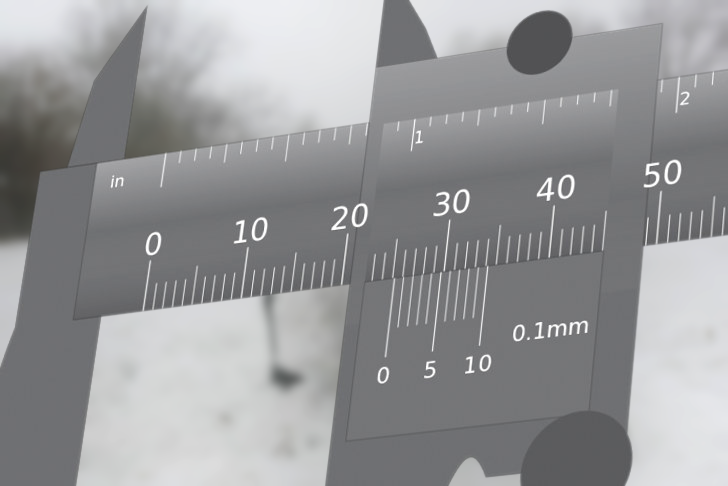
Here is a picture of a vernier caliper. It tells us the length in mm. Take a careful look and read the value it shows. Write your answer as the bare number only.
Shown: 25.2
